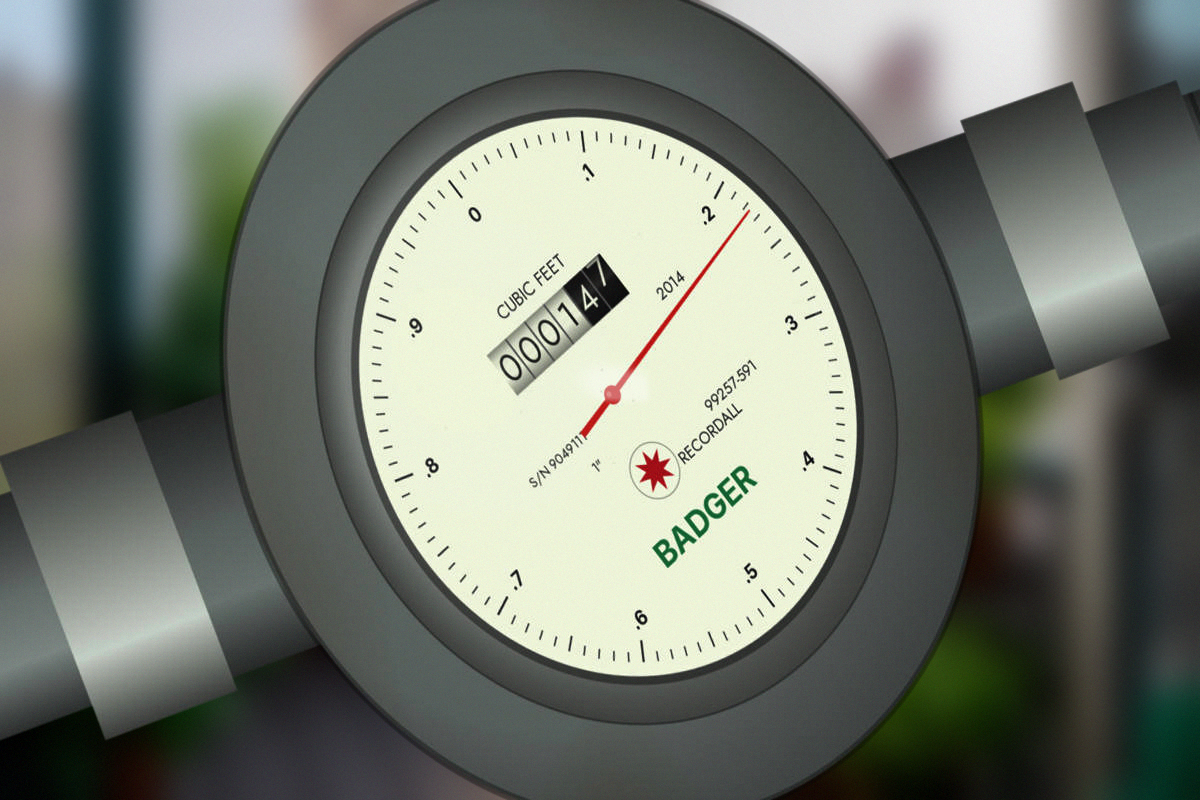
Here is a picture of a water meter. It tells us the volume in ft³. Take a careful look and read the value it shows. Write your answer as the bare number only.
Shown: 147.22
